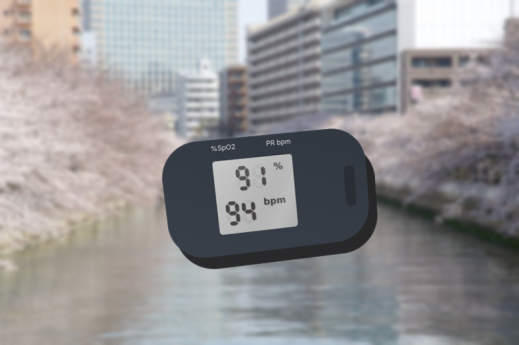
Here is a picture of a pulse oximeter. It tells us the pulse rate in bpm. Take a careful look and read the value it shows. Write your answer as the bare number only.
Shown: 94
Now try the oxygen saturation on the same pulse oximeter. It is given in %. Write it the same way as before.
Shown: 91
